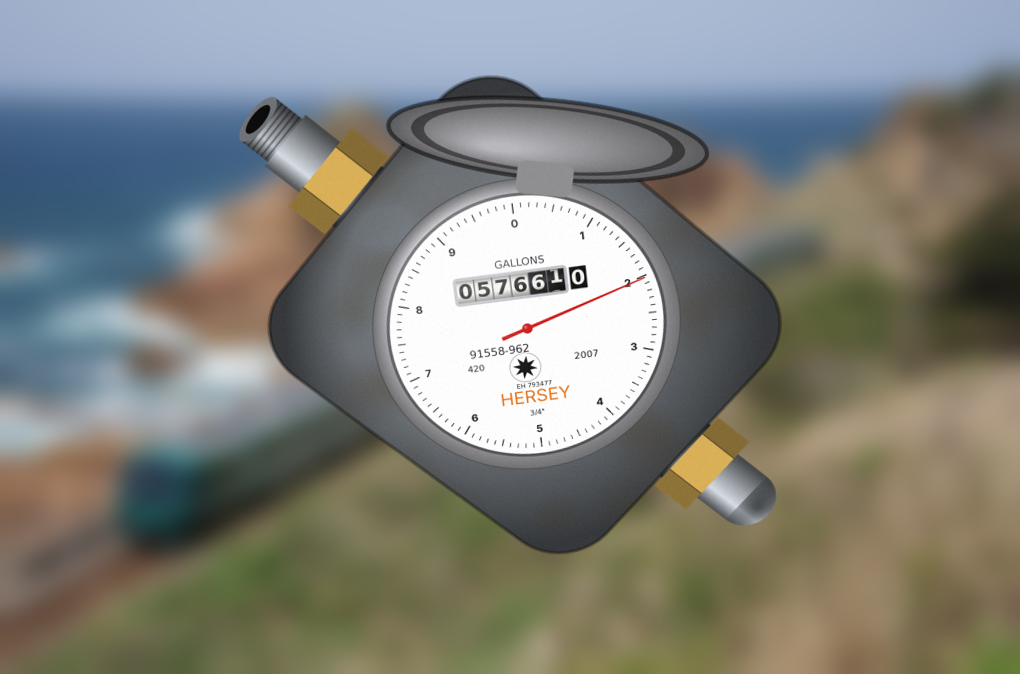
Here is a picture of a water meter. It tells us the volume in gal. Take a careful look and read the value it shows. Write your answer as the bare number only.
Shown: 576612.0
